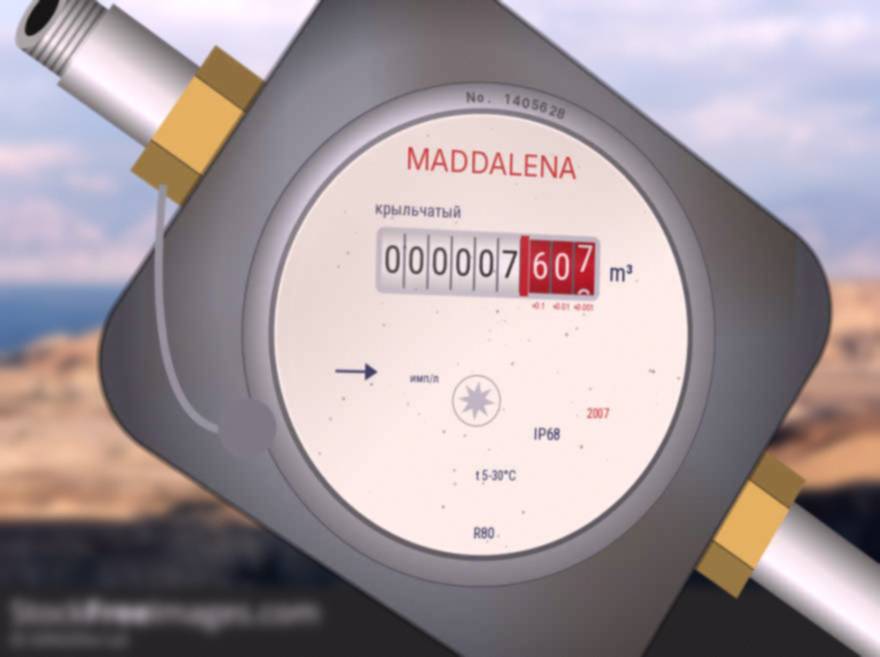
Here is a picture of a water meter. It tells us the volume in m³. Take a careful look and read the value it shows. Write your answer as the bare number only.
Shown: 7.607
